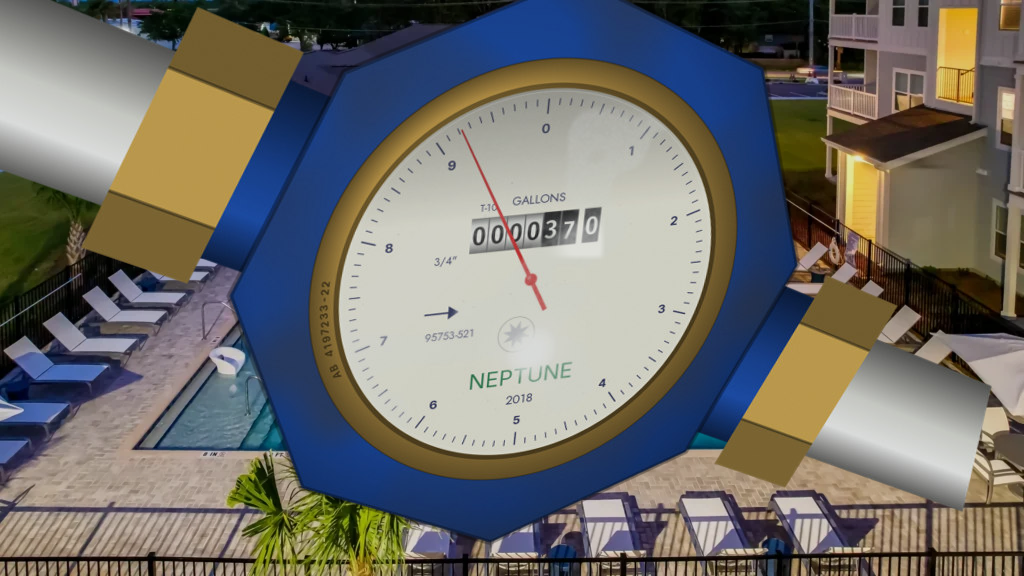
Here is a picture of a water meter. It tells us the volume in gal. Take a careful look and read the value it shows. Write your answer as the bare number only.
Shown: 369.2
